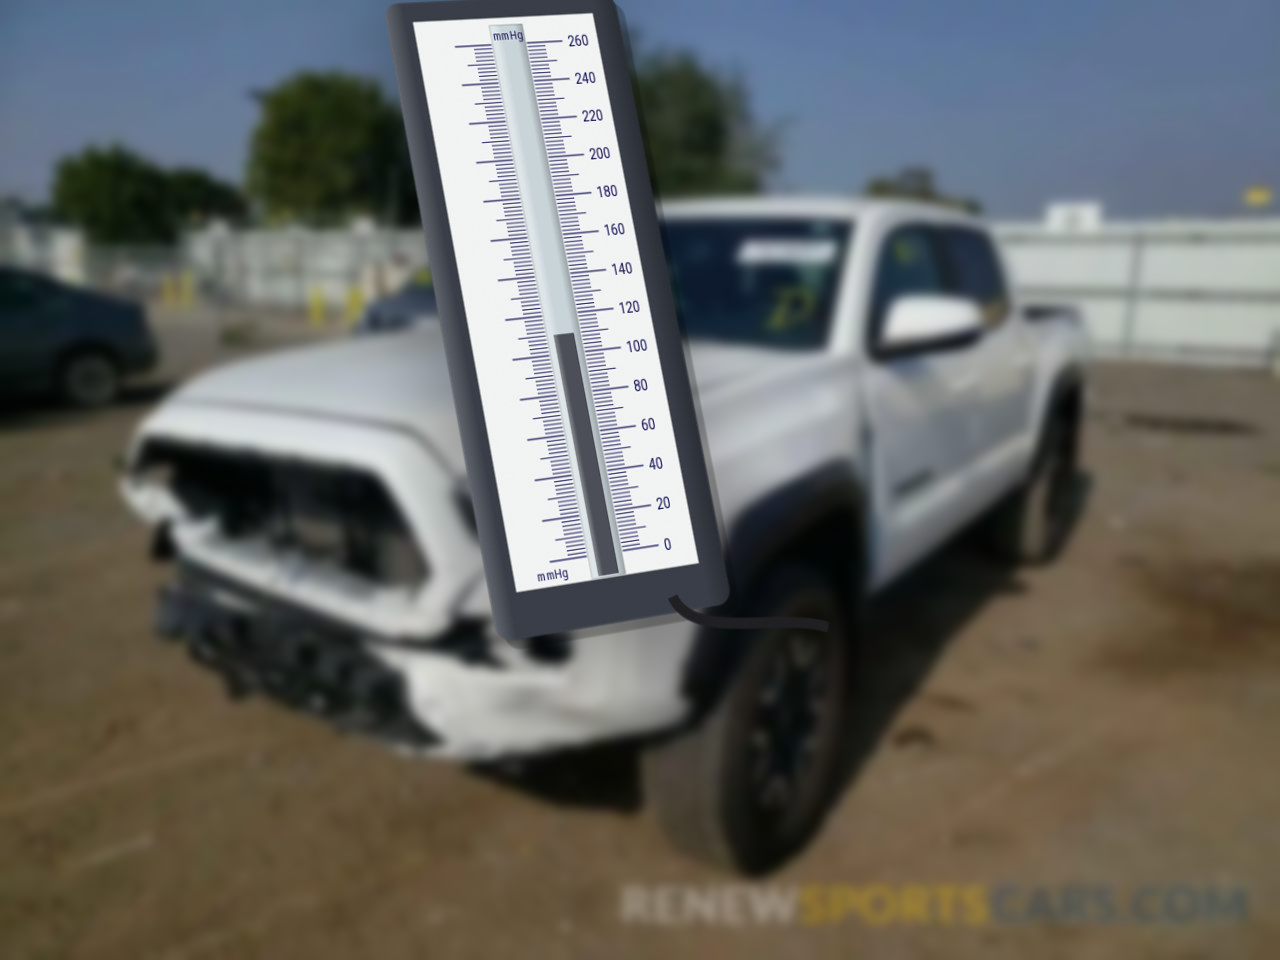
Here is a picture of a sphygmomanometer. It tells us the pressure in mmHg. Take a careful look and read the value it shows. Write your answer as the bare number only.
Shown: 110
